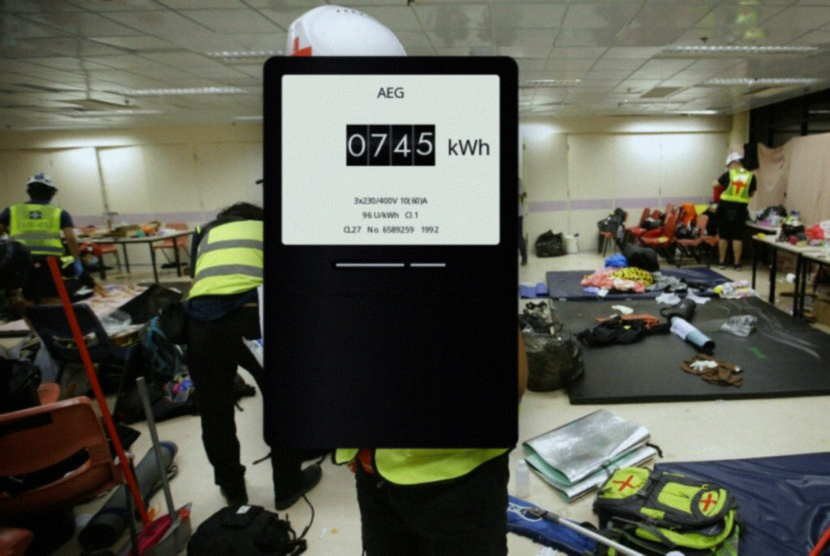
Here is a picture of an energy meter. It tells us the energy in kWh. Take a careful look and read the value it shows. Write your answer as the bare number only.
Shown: 745
